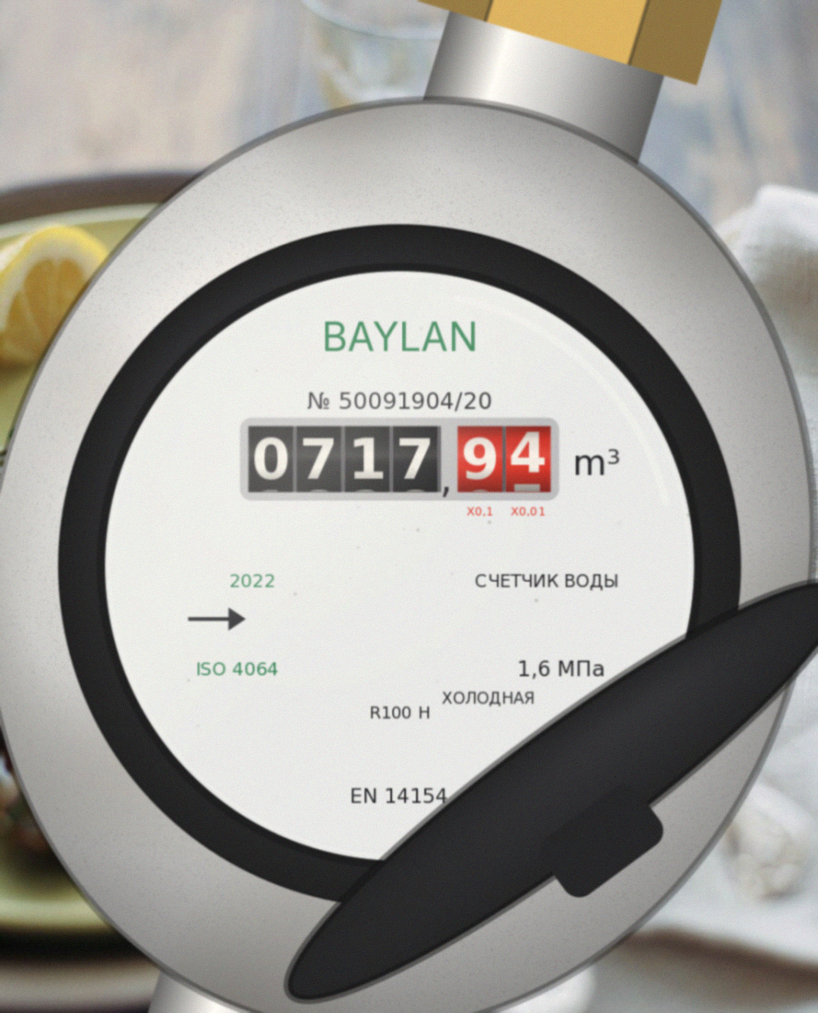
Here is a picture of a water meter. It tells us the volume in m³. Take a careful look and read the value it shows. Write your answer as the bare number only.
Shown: 717.94
